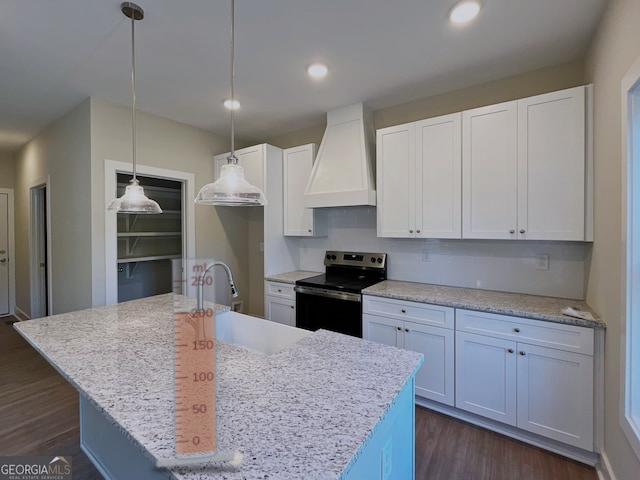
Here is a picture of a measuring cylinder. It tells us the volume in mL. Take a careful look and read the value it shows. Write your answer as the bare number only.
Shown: 200
